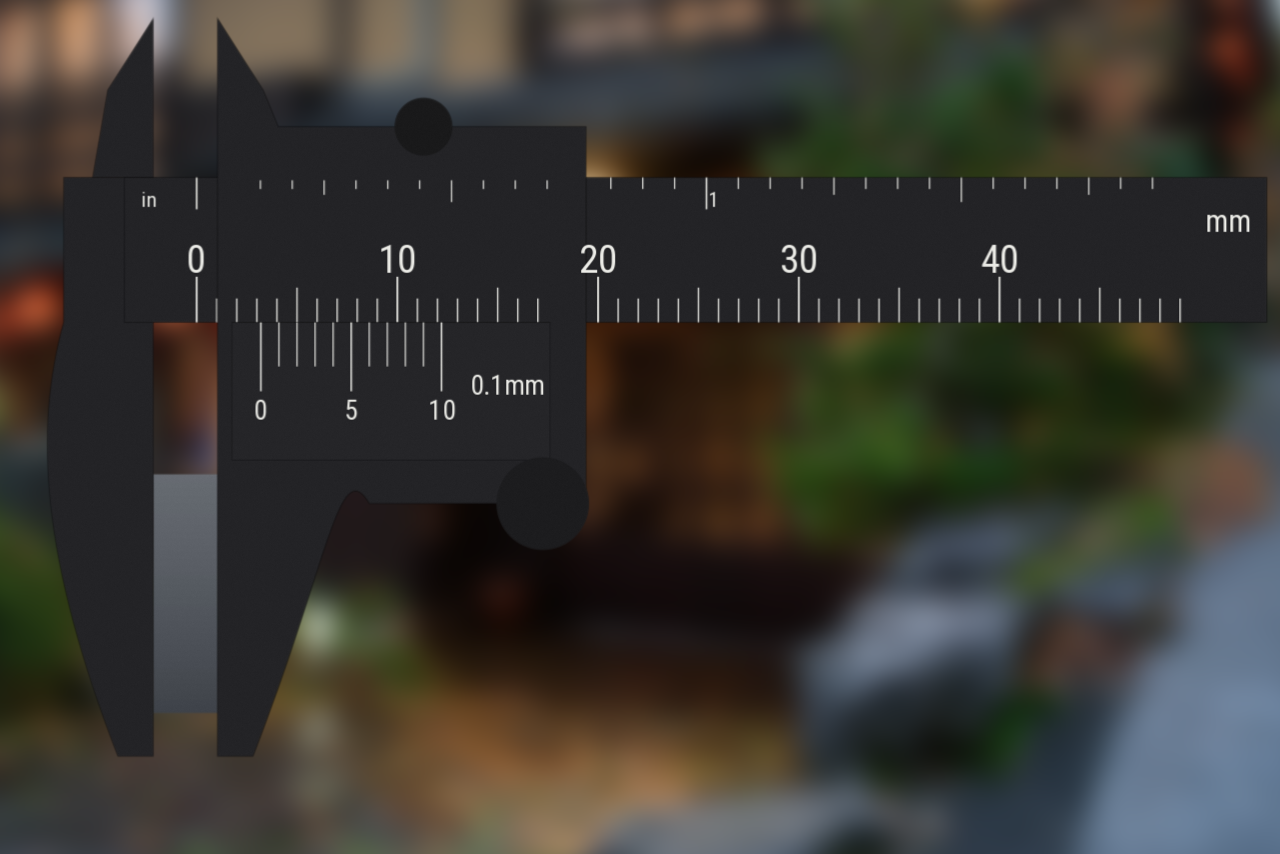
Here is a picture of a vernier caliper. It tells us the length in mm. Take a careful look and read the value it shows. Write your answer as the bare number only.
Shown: 3.2
